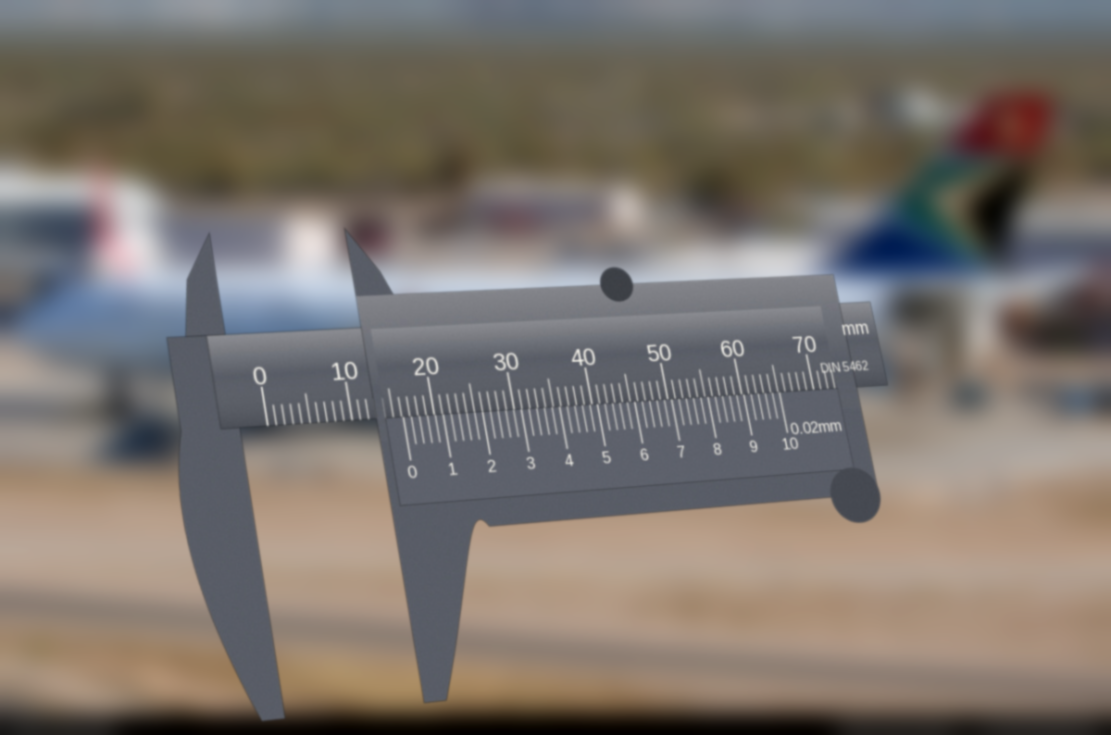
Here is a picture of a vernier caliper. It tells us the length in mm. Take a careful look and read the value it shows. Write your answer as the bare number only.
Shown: 16.2
